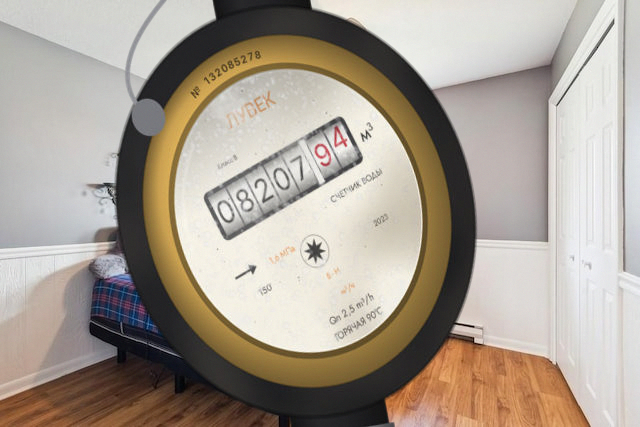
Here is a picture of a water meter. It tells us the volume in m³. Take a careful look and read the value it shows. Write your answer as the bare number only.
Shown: 8207.94
